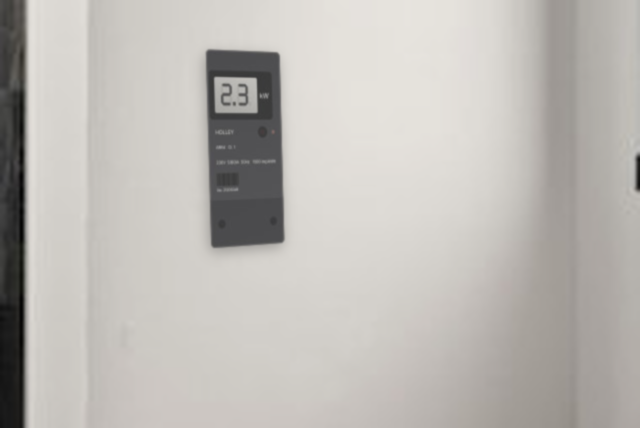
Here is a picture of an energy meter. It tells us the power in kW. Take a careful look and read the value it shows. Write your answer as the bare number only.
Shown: 2.3
